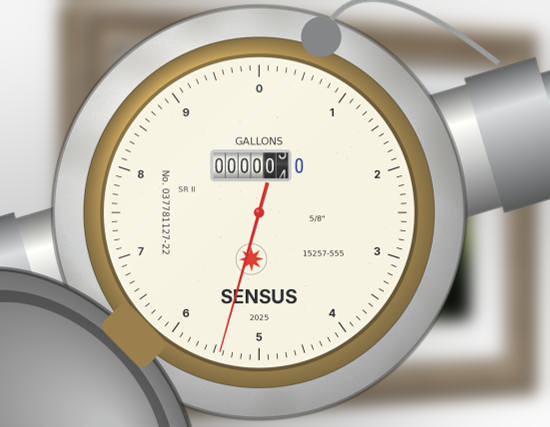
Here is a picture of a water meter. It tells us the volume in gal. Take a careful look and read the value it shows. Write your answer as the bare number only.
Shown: 35.4
